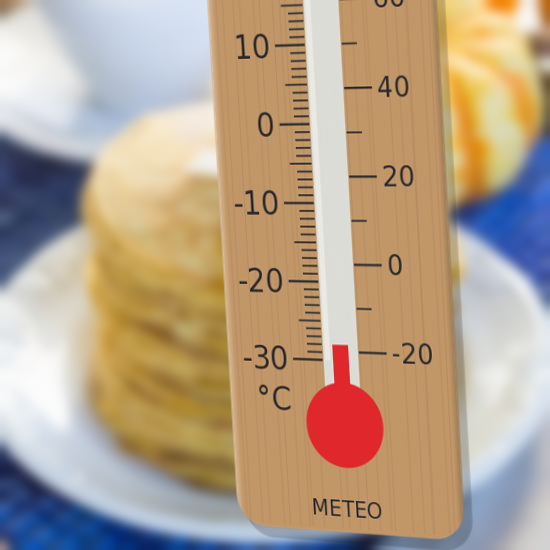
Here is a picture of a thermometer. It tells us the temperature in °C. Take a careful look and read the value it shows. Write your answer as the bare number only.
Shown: -28
